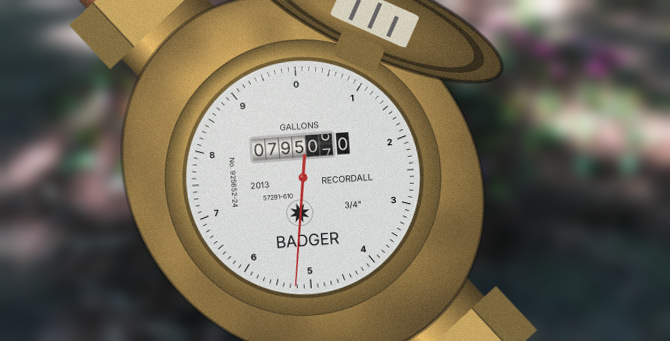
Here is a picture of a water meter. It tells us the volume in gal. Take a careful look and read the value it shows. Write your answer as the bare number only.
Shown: 795065.2
